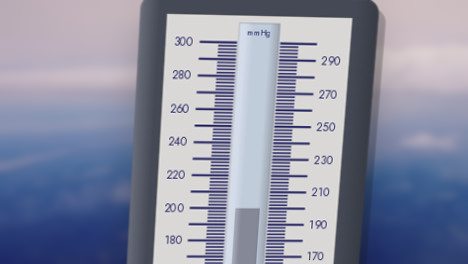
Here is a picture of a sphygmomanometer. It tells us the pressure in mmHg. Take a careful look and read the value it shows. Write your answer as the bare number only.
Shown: 200
